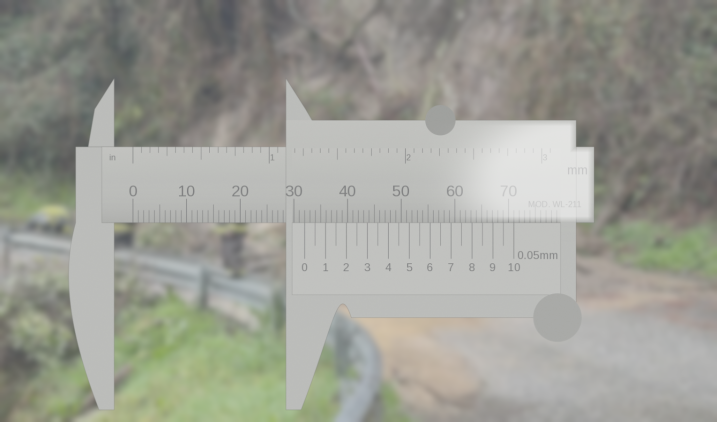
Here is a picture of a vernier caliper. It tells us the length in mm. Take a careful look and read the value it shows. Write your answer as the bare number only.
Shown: 32.0
